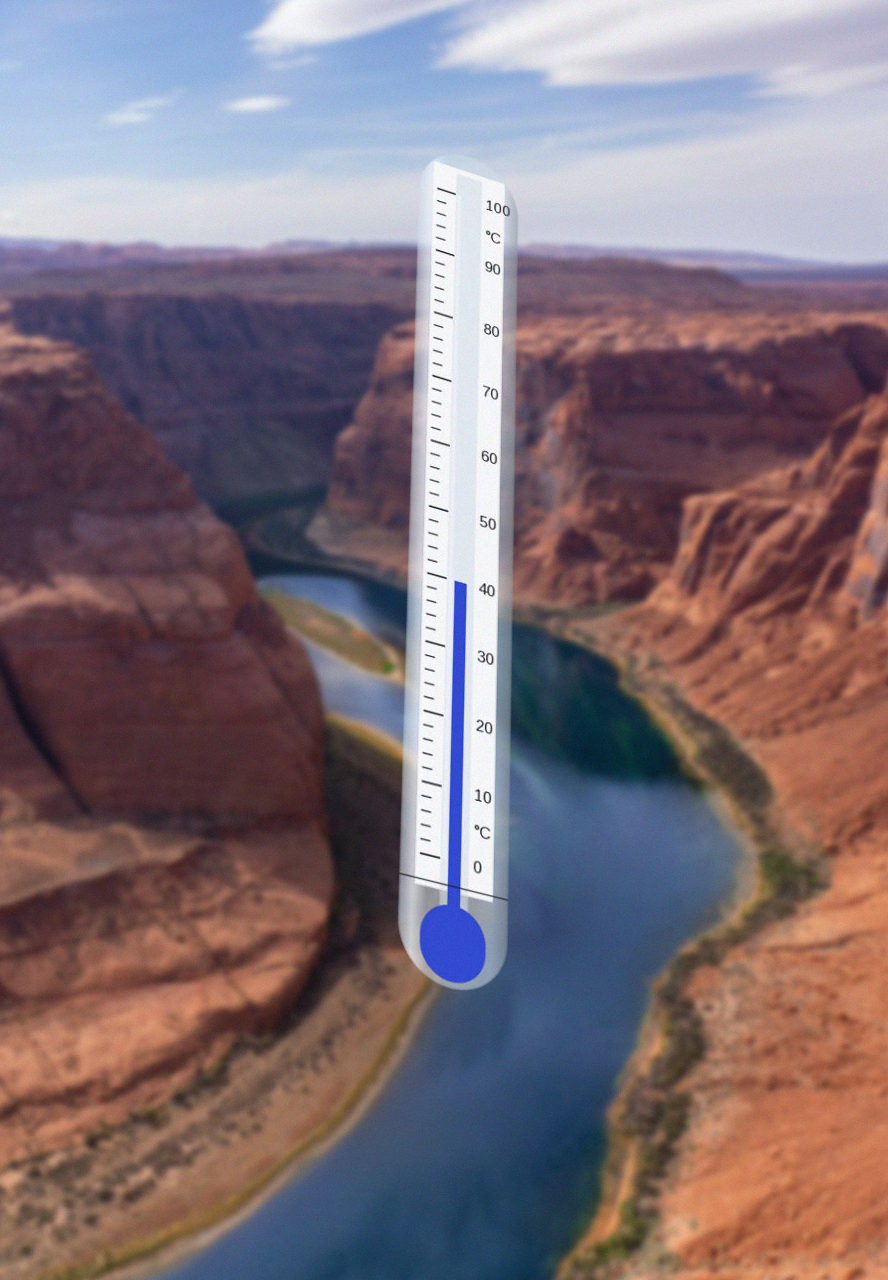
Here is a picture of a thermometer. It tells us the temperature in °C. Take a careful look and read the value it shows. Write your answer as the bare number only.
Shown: 40
